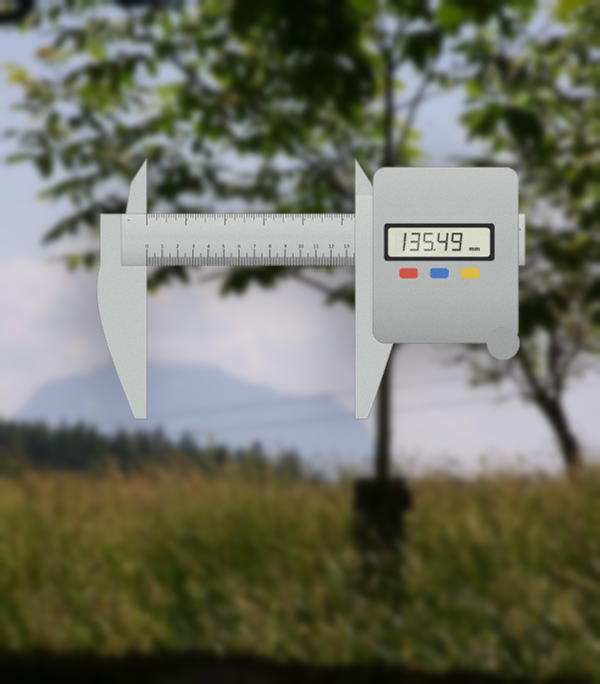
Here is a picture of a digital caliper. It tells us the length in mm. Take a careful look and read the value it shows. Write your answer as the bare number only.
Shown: 135.49
